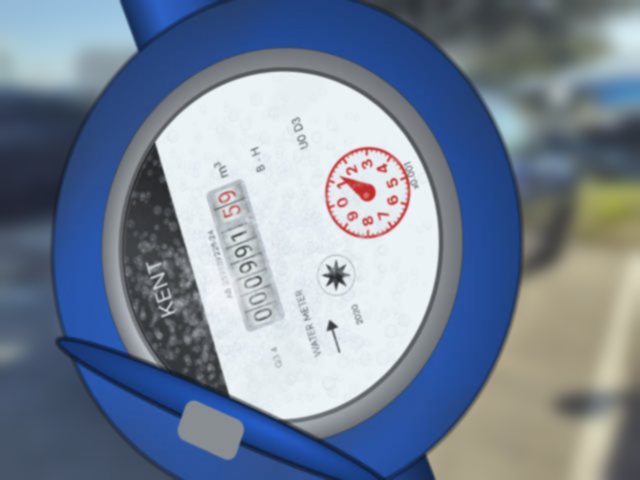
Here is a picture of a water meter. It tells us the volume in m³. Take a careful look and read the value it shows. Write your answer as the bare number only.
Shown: 991.591
